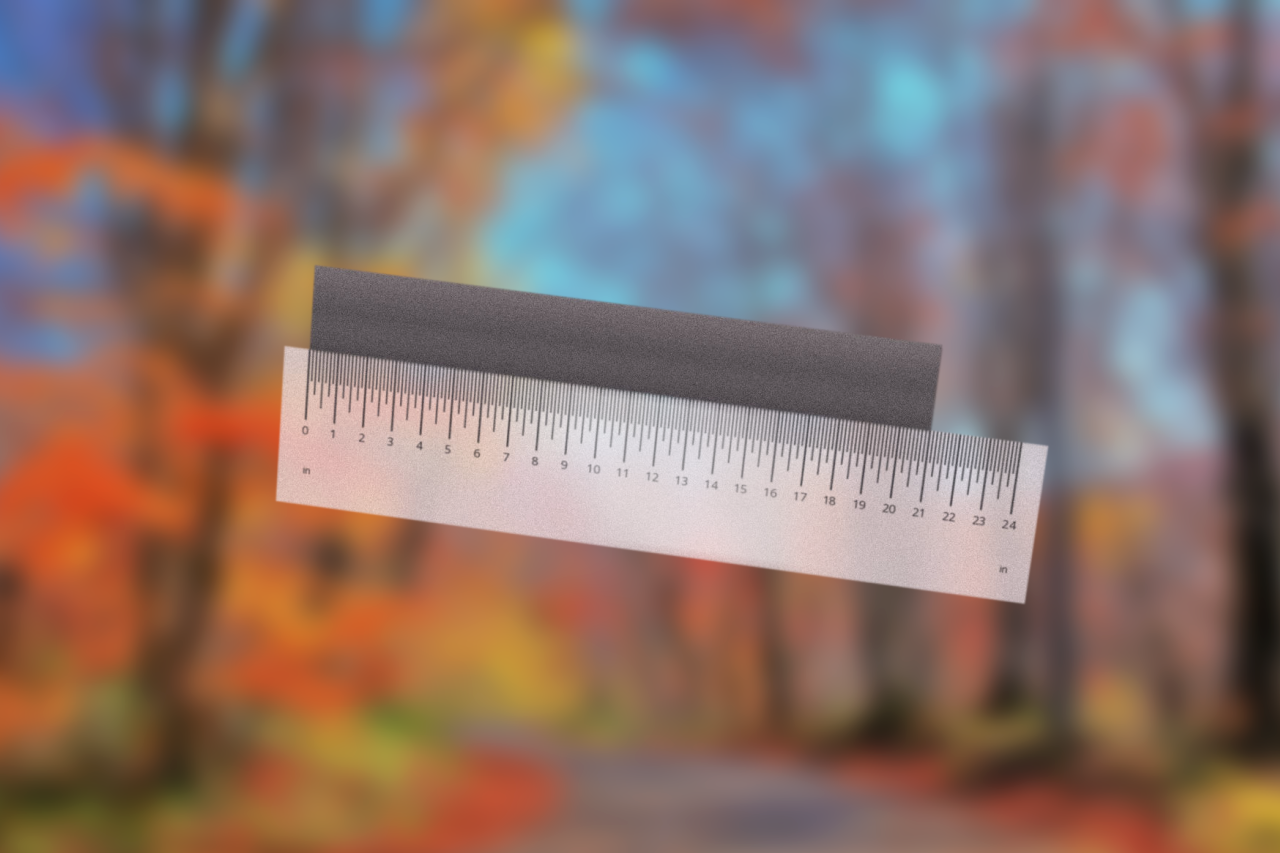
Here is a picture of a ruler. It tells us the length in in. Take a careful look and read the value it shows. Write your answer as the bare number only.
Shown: 21
